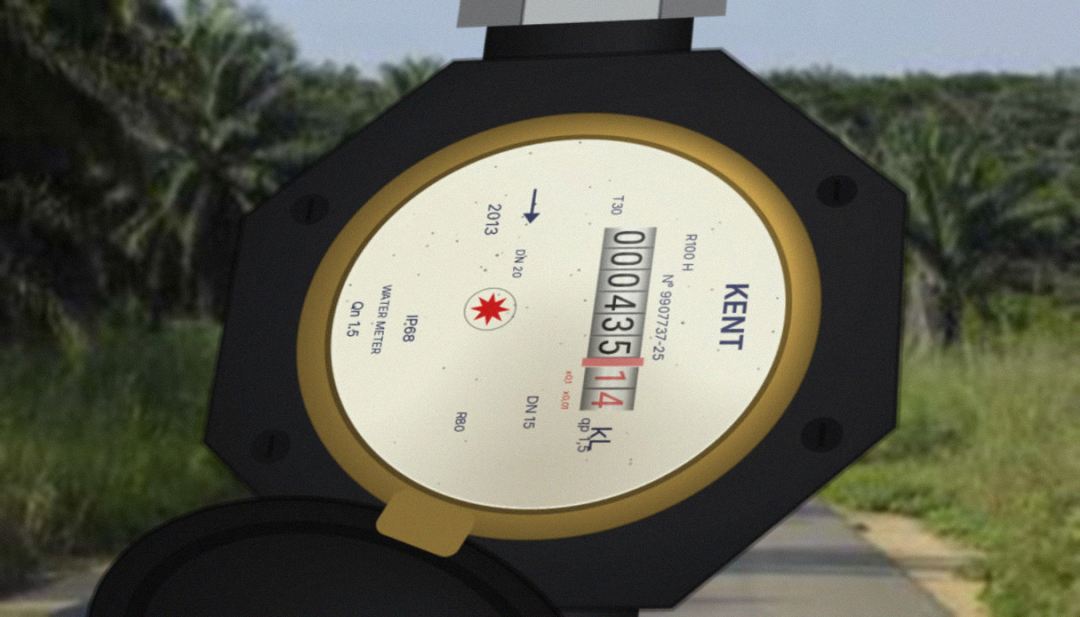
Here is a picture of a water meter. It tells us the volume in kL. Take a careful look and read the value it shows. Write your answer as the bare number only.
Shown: 435.14
